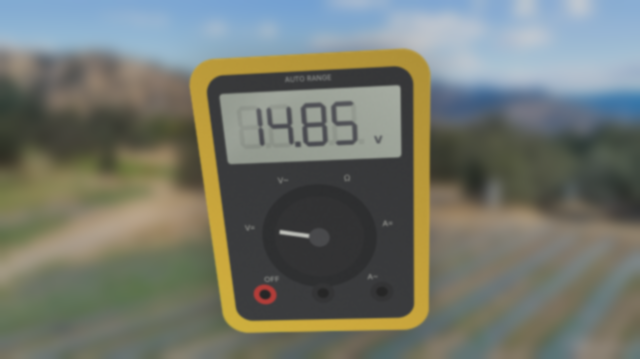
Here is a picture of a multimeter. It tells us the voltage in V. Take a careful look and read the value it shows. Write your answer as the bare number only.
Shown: 14.85
